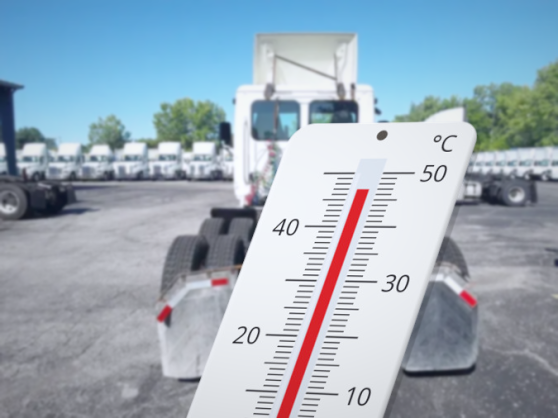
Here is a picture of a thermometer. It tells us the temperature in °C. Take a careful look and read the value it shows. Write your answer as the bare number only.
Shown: 47
